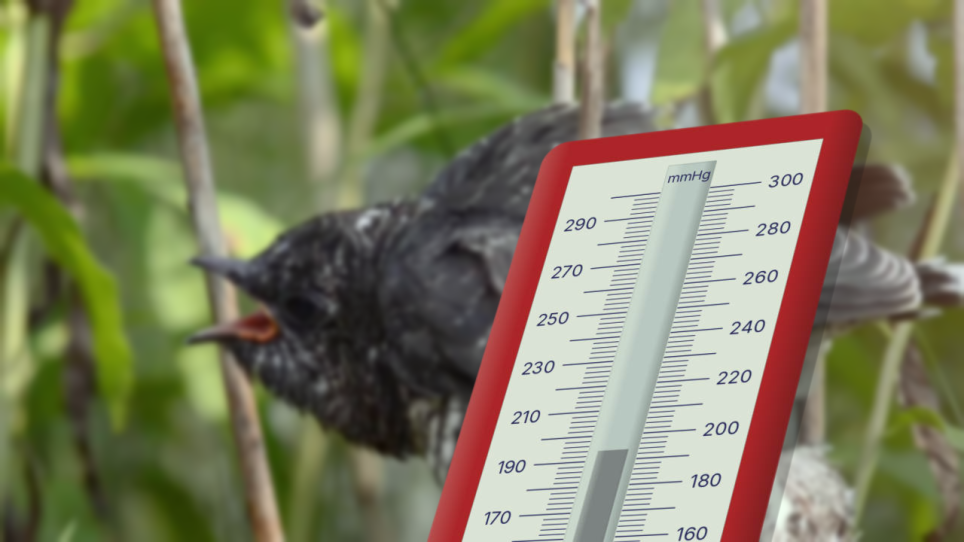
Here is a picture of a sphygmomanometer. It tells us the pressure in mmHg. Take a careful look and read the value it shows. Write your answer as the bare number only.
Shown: 194
